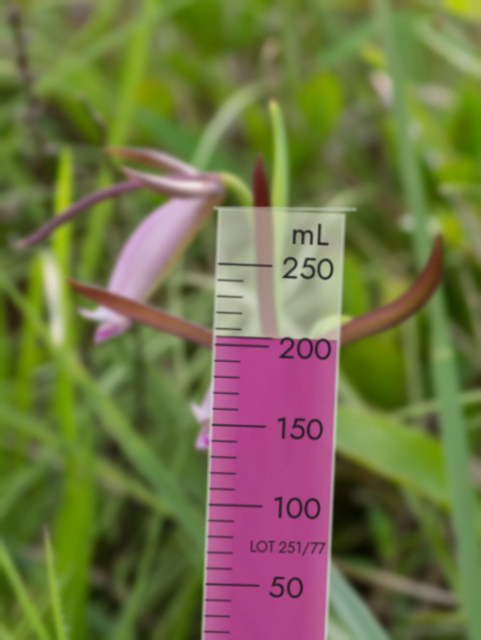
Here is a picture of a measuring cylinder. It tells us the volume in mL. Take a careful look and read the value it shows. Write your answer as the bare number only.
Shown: 205
